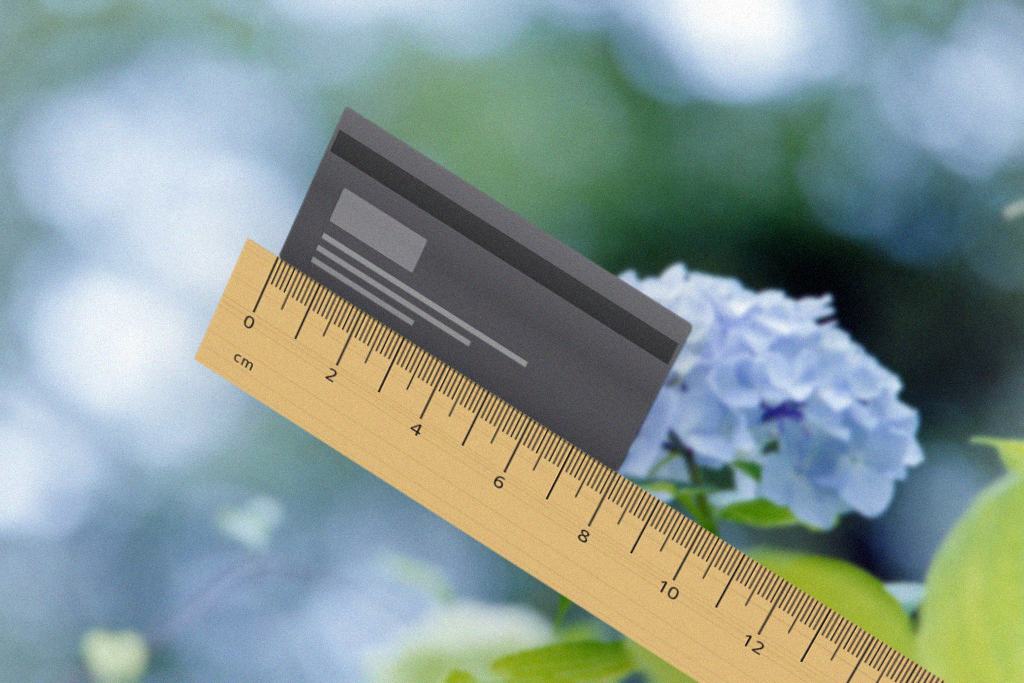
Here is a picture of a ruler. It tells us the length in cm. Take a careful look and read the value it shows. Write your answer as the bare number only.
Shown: 8
